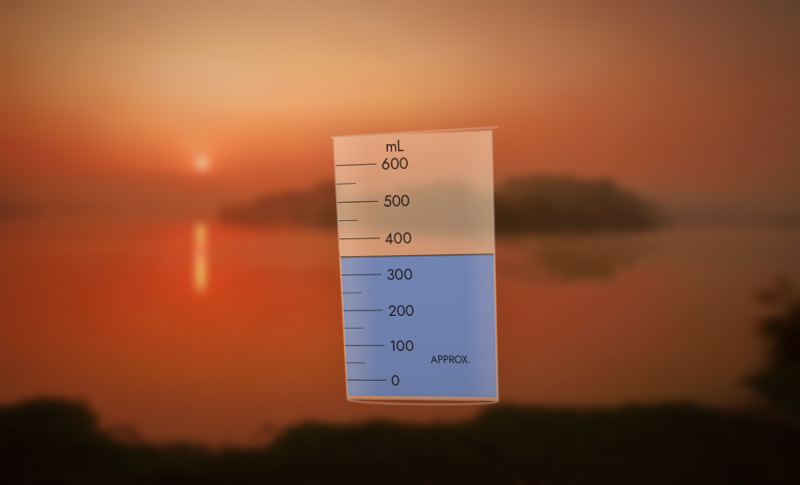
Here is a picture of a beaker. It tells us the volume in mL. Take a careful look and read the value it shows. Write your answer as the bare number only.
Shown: 350
